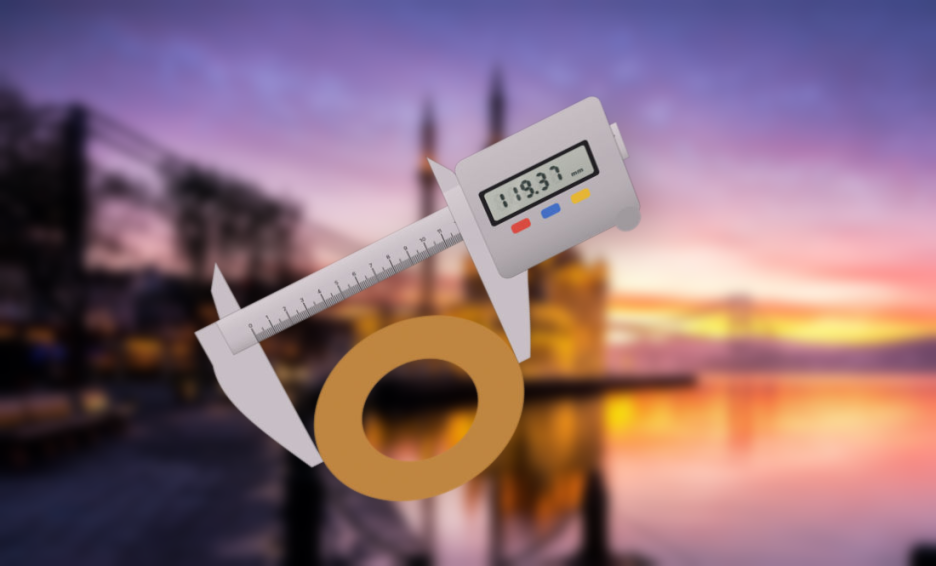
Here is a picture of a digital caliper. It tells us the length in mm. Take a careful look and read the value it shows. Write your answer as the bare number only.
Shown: 119.37
